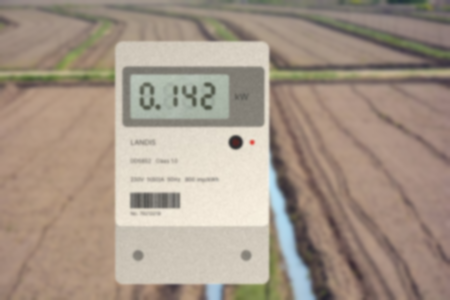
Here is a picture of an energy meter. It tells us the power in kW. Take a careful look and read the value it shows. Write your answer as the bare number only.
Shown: 0.142
